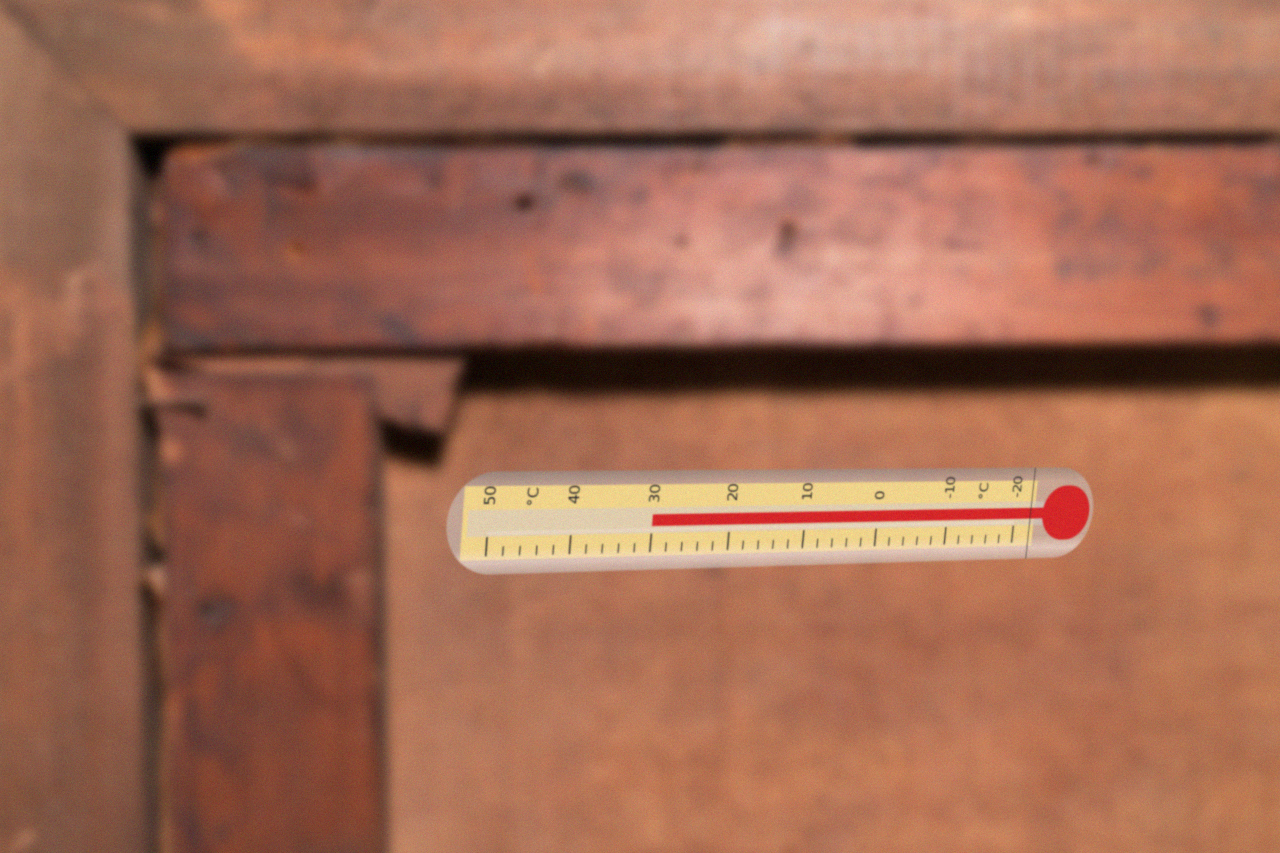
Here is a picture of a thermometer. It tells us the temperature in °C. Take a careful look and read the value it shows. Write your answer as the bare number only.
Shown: 30
